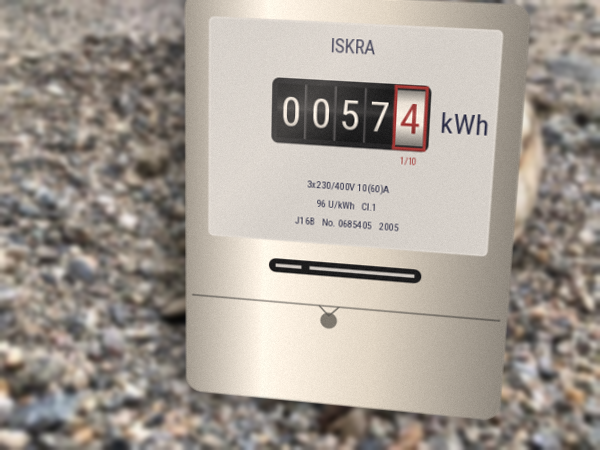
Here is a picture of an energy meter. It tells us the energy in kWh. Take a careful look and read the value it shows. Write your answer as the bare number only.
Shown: 57.4
